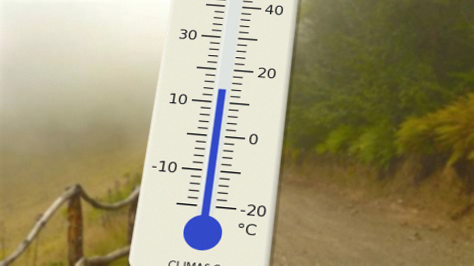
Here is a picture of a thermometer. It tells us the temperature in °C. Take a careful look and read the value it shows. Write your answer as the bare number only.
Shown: 14
